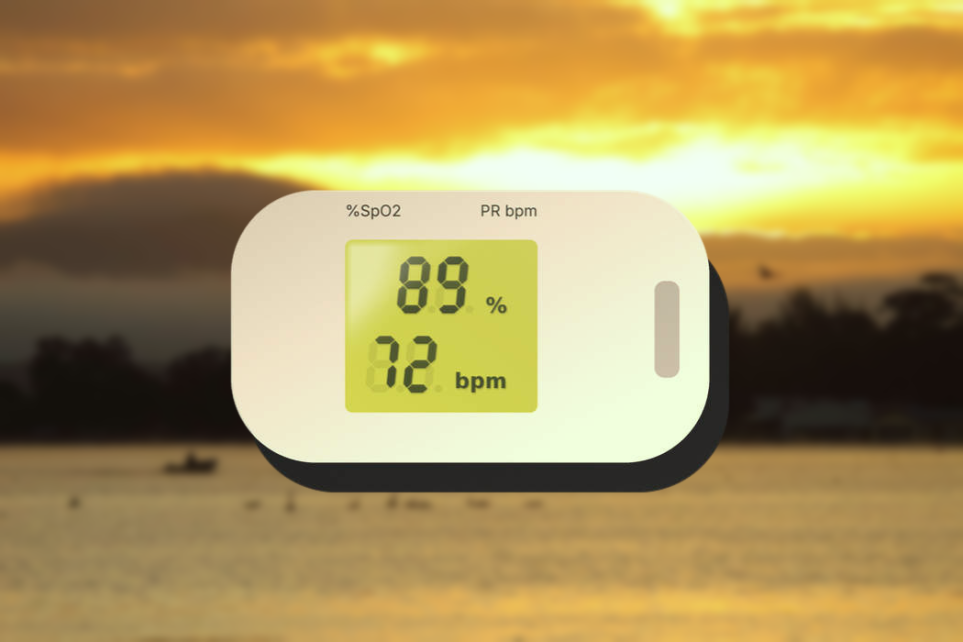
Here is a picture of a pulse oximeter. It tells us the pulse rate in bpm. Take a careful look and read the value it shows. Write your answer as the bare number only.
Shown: 72
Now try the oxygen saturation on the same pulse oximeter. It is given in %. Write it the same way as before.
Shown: 89
